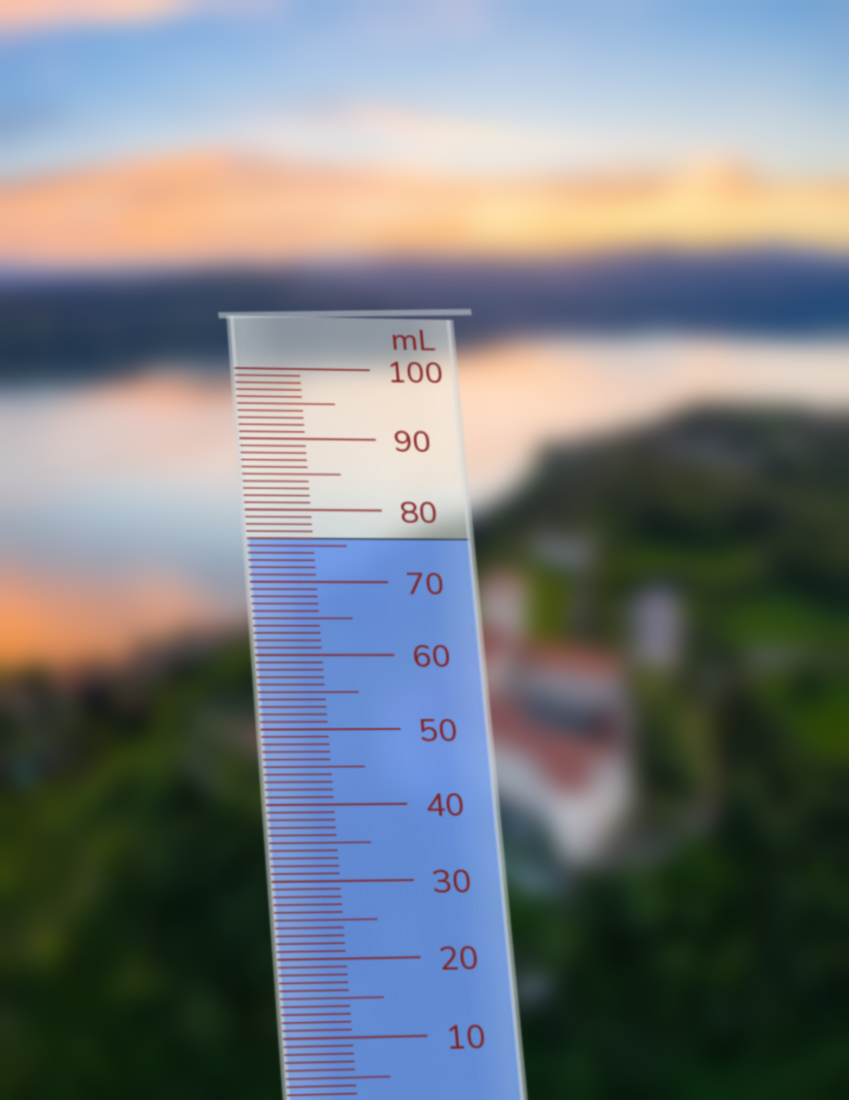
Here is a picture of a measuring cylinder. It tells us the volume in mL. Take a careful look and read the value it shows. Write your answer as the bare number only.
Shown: 76
